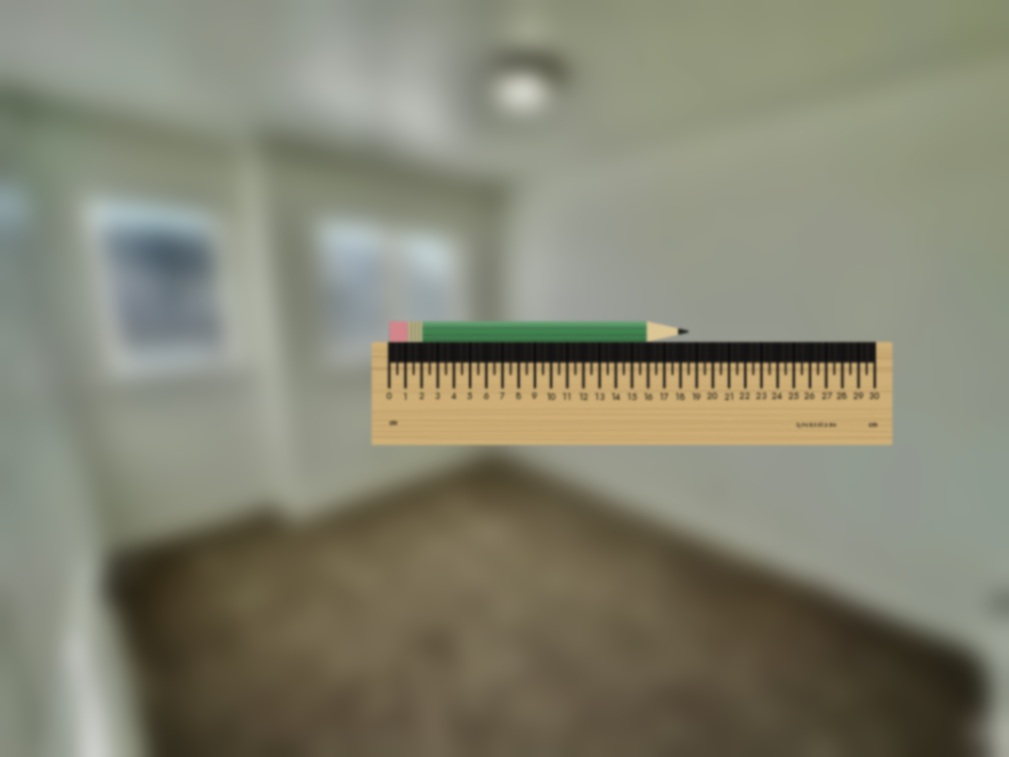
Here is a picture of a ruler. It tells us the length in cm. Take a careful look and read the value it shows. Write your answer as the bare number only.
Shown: 18.5
